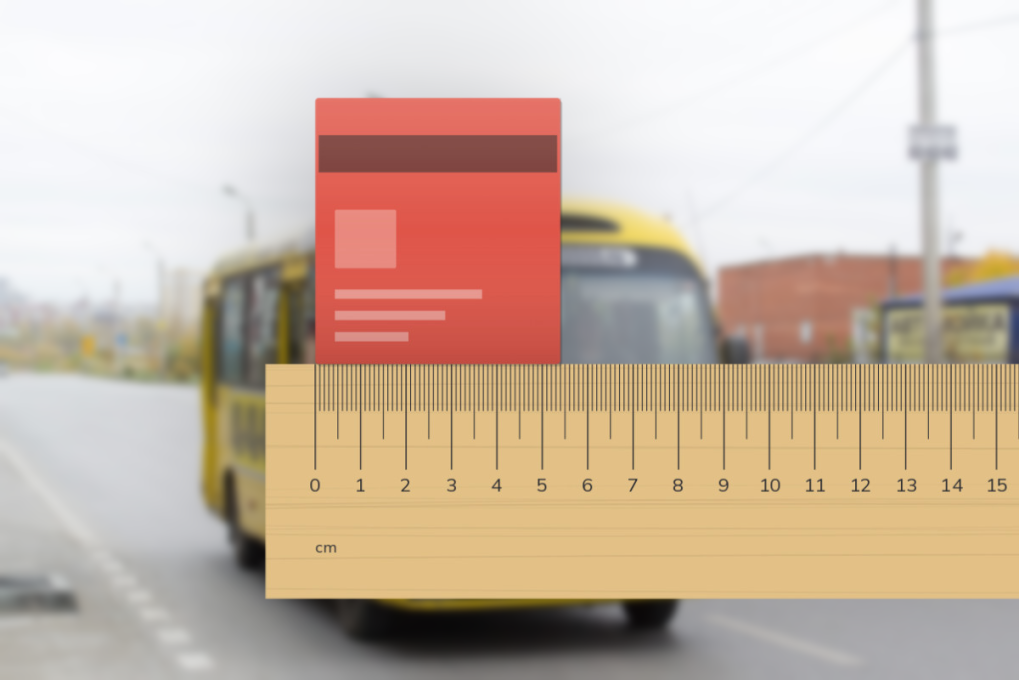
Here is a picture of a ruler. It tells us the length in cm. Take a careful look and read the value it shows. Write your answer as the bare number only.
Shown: 5.4
